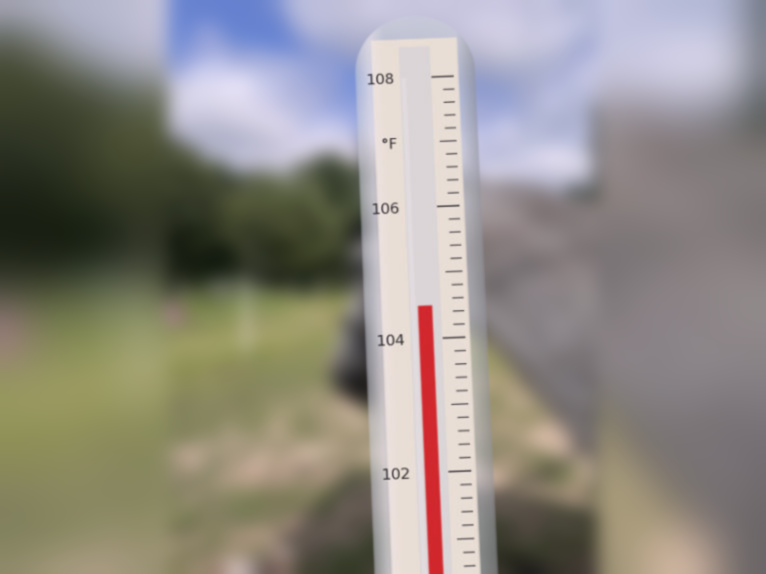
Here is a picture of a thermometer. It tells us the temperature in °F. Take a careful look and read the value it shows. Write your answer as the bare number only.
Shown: 104.5
